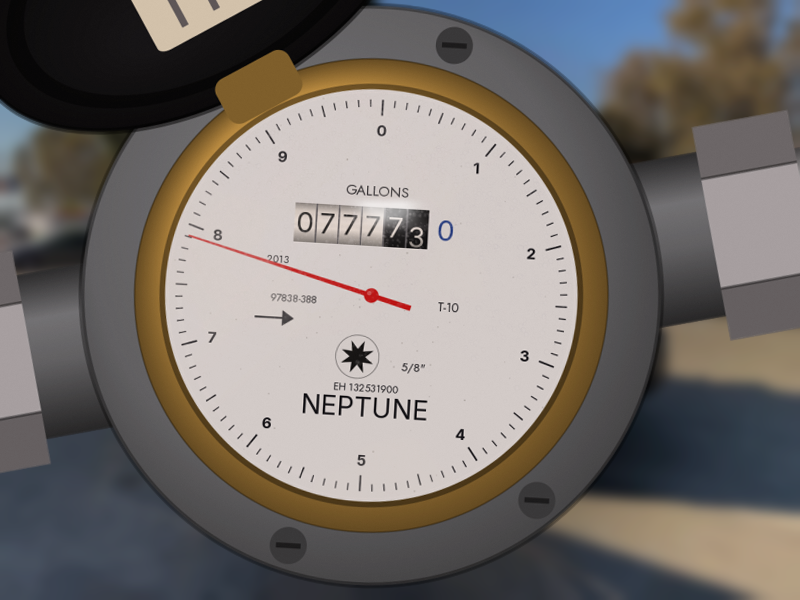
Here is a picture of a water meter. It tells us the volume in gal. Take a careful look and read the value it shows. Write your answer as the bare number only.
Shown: 777727.9
